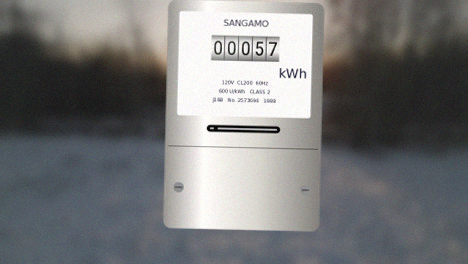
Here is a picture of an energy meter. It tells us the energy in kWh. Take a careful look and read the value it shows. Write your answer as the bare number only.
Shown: 57
